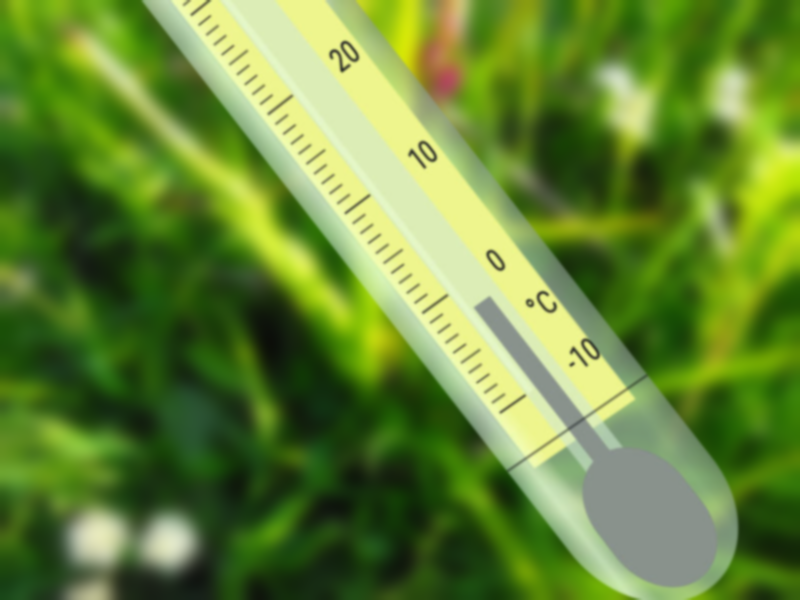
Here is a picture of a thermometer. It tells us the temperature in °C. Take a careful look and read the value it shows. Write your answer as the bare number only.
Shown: -2
